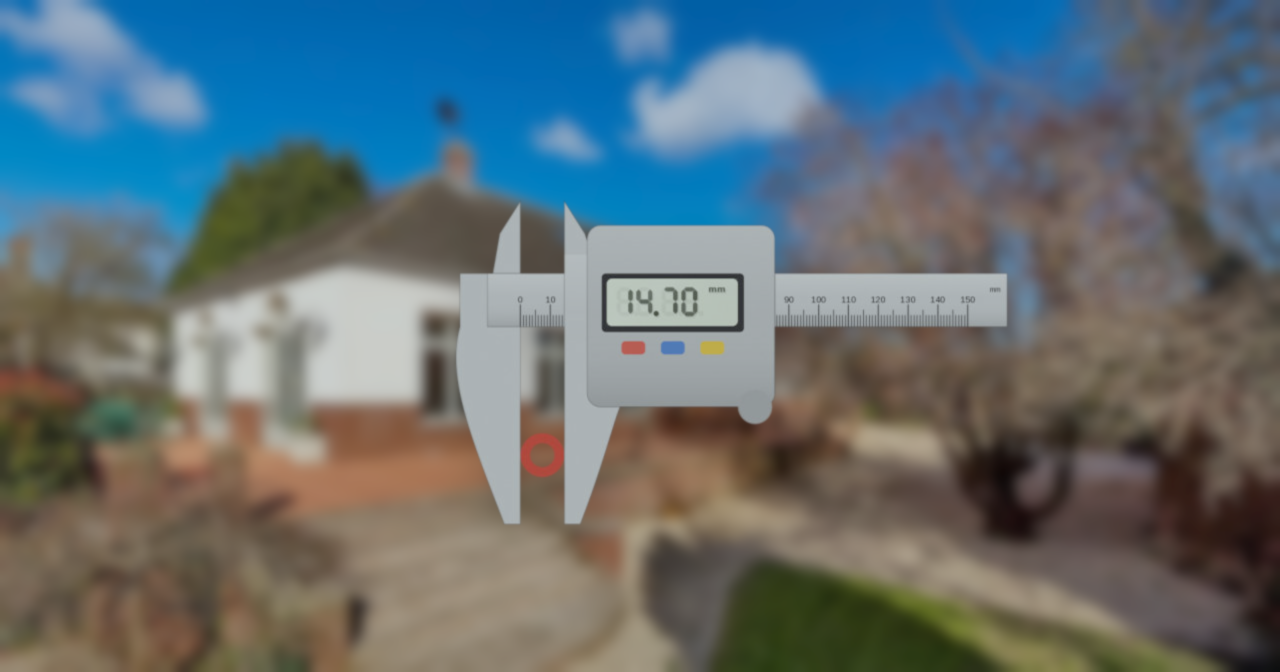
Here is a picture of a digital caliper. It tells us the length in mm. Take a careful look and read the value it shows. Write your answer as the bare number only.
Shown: 14.70
